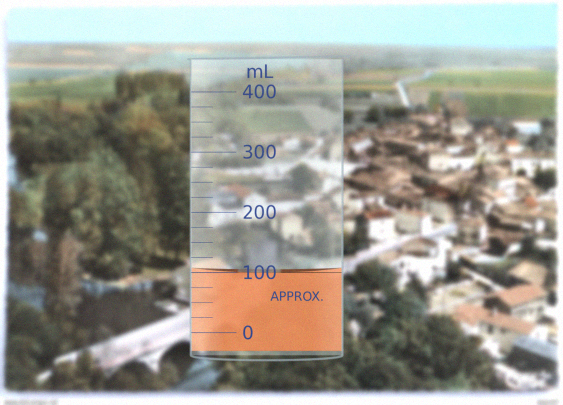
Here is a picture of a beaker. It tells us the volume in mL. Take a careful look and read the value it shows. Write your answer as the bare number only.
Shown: 100
